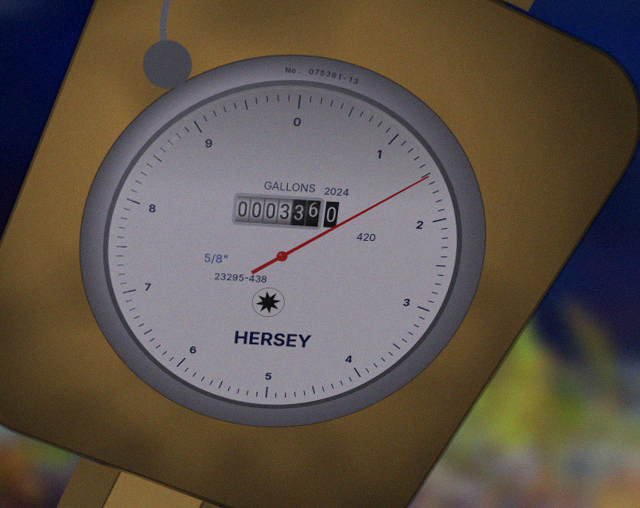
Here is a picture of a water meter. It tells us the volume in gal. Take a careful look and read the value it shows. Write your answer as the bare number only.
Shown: 3361.5
